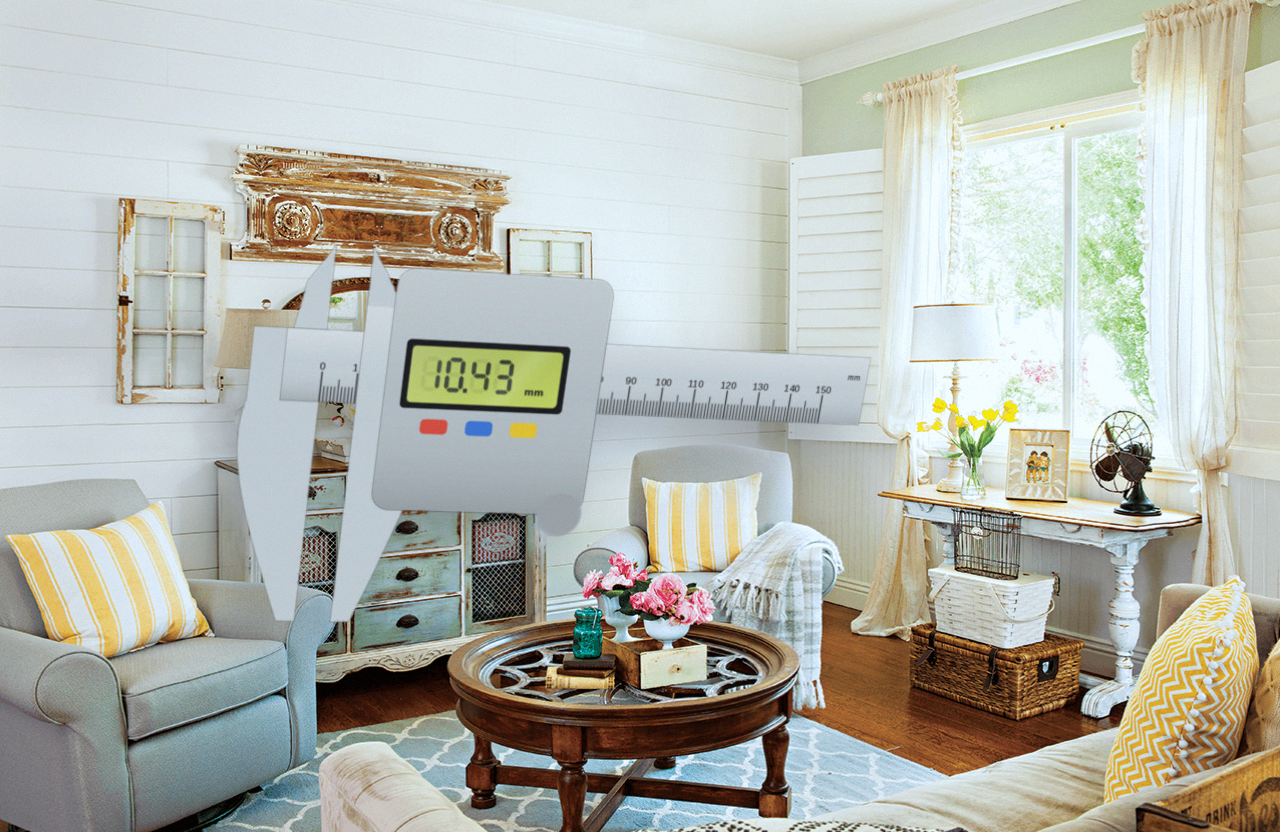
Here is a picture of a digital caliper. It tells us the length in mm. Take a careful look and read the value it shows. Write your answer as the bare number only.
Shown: 10.43
